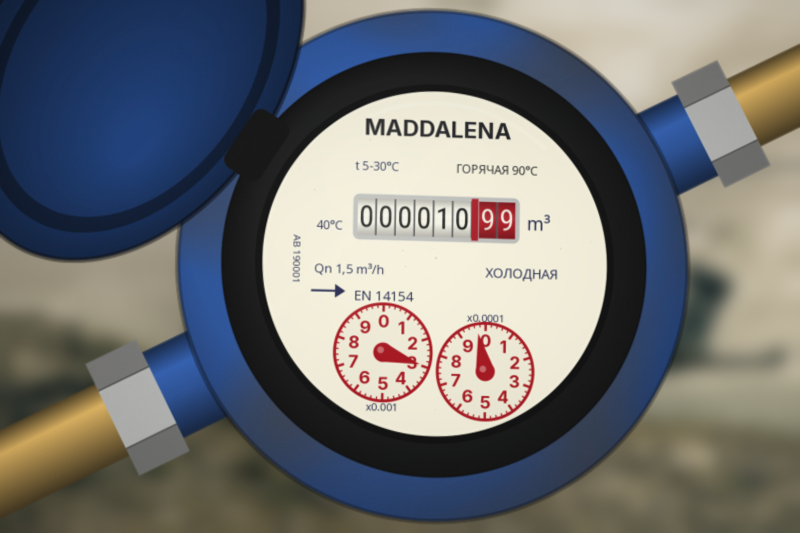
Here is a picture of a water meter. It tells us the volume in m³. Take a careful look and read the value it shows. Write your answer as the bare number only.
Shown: 10.9929
